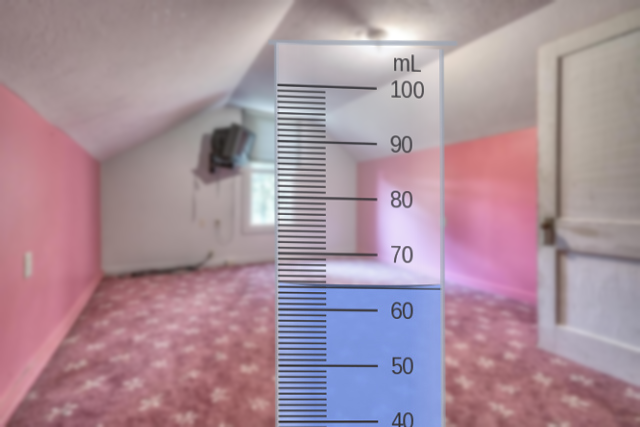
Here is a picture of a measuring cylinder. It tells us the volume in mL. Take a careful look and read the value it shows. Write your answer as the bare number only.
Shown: 64
